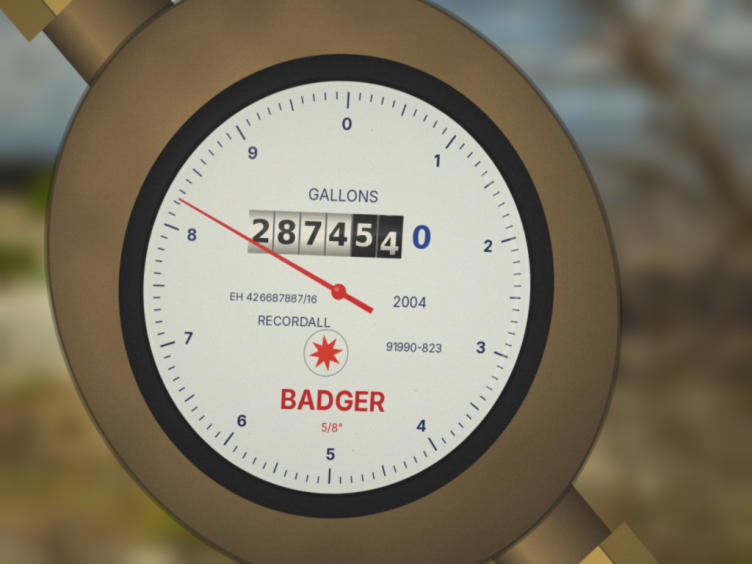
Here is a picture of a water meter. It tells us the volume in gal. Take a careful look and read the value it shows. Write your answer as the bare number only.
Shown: 2874538.2
